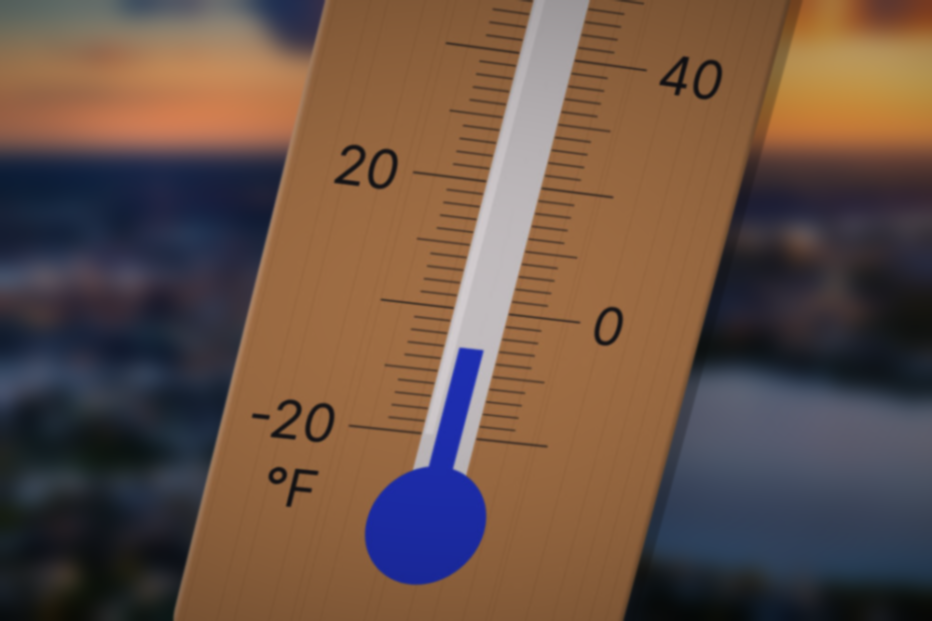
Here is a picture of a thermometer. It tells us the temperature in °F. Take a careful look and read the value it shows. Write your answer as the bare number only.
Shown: -6
